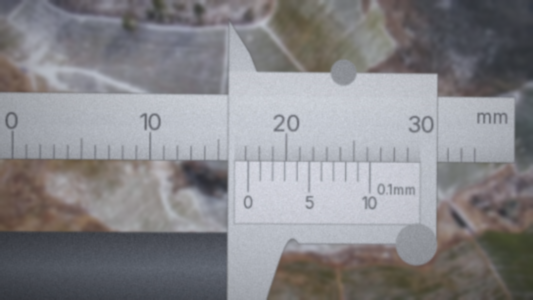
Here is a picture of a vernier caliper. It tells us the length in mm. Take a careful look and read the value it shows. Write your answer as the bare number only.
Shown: 17.2
